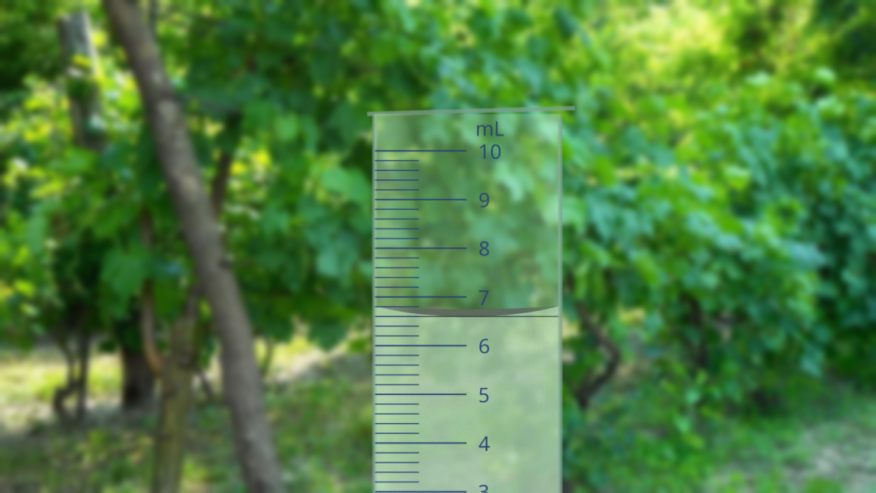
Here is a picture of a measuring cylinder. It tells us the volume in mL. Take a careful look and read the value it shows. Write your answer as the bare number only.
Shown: 6.6
